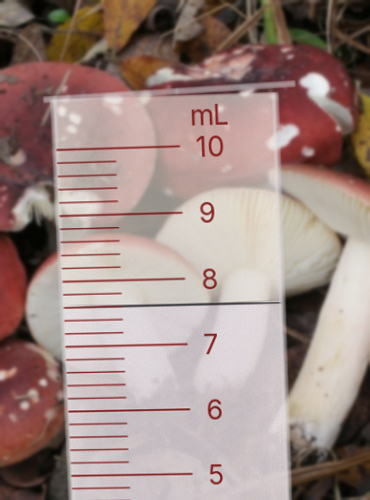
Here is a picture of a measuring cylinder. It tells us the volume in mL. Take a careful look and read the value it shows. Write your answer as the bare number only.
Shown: 7.6
